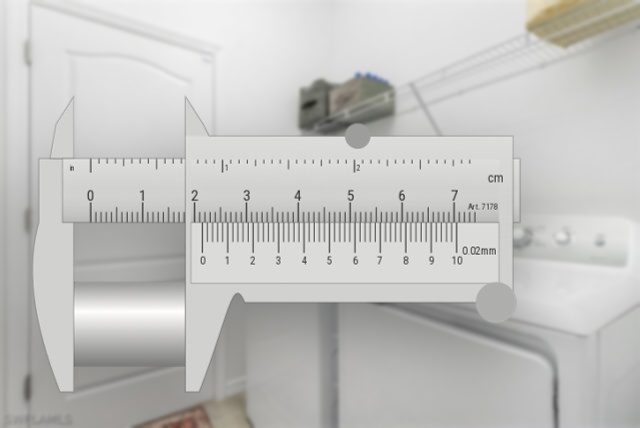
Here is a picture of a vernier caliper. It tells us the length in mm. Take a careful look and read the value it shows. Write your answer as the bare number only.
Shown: 21.5
